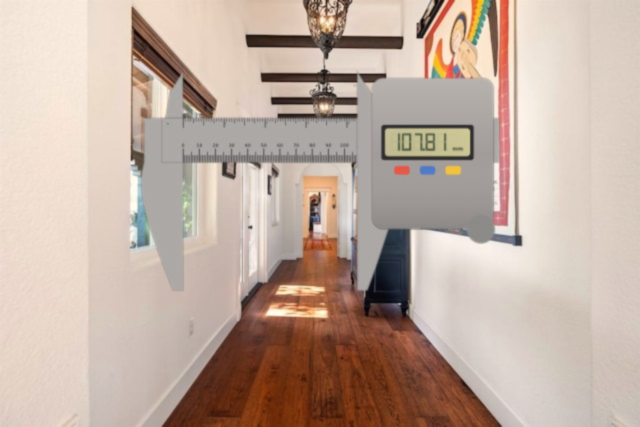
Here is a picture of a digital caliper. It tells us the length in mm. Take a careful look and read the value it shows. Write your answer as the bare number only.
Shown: 107.81
